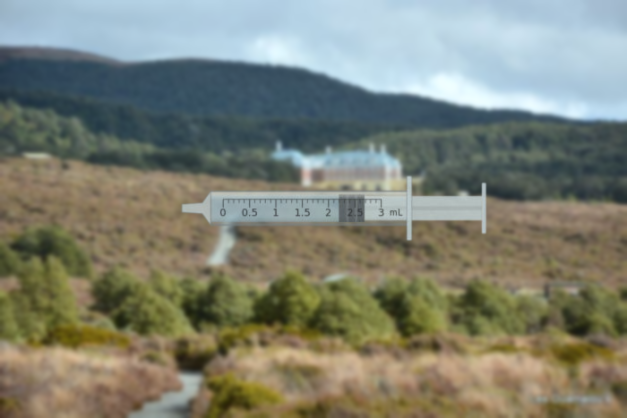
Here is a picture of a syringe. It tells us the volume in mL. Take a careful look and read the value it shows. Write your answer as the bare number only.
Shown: 2.2
